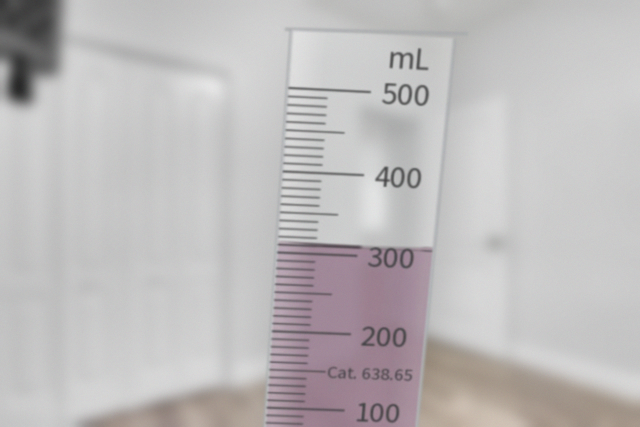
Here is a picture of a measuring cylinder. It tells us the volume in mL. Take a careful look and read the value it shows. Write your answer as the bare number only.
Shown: 310
